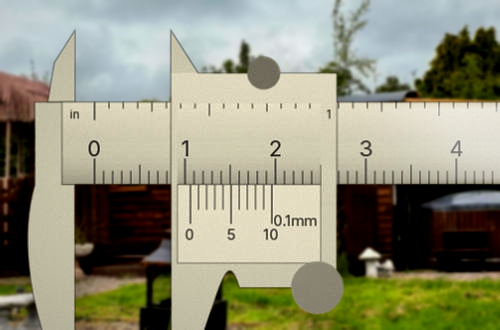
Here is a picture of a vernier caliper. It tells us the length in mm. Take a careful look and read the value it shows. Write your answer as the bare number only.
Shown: 10.6
